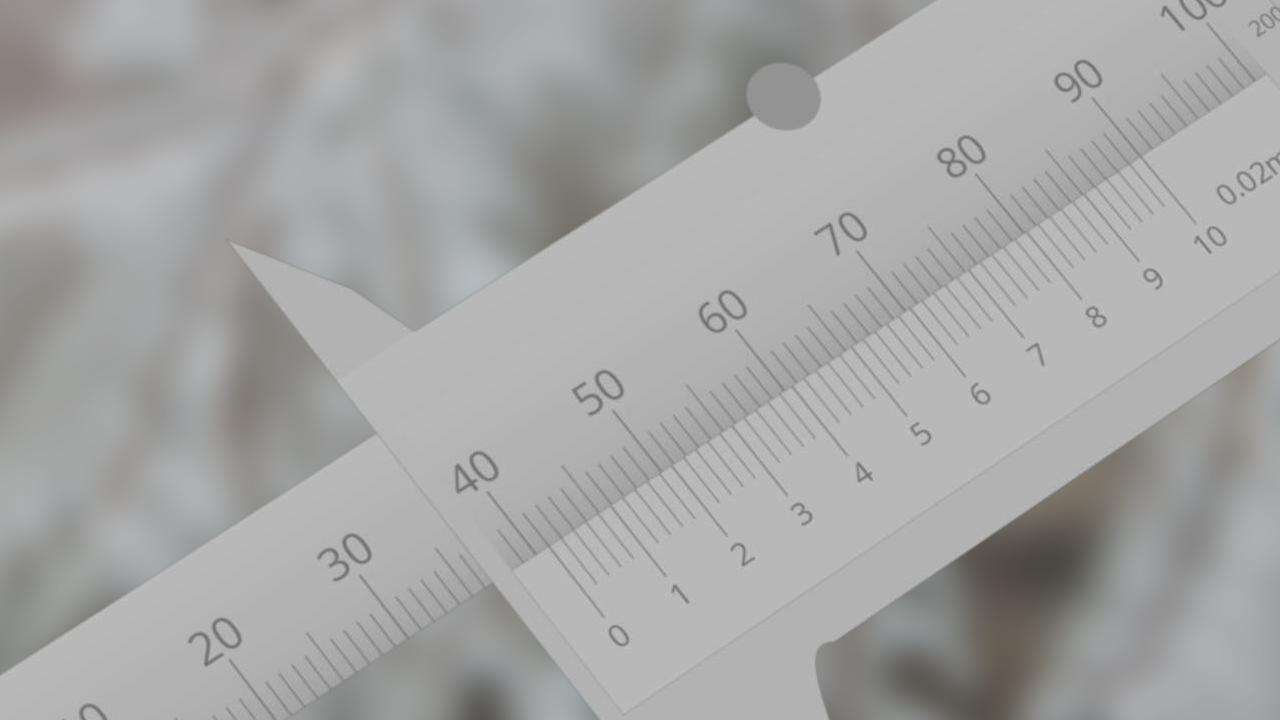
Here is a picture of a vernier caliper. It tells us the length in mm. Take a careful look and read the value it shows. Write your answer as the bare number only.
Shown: 41.0
